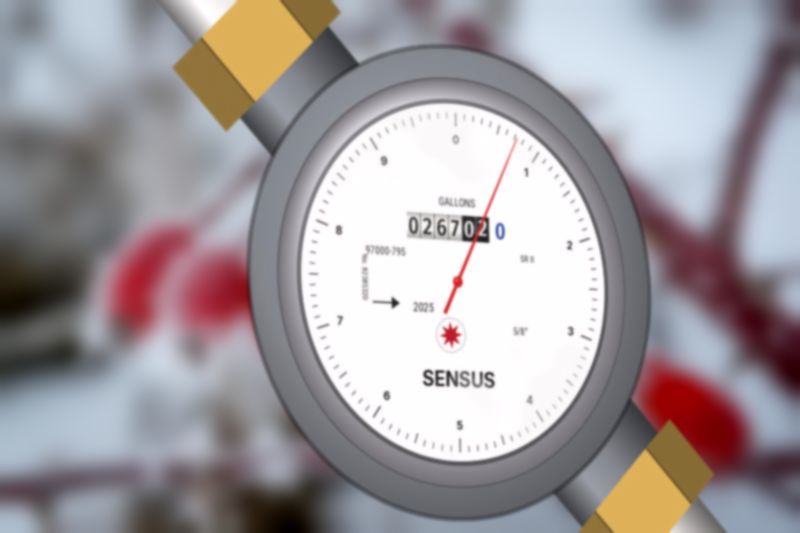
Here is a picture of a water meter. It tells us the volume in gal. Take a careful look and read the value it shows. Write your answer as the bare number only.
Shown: 267020.7
